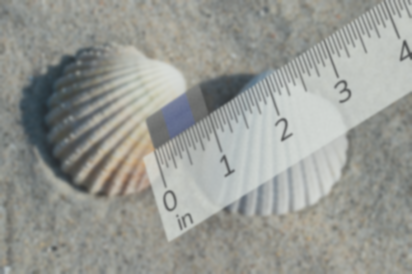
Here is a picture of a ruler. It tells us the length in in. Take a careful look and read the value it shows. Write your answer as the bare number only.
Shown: 1
